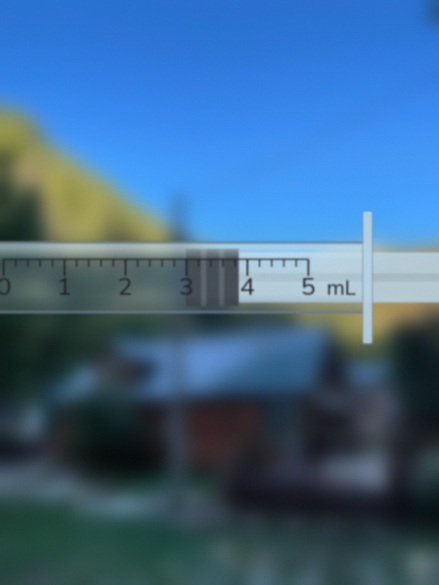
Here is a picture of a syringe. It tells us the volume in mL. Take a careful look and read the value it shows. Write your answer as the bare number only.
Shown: 3
